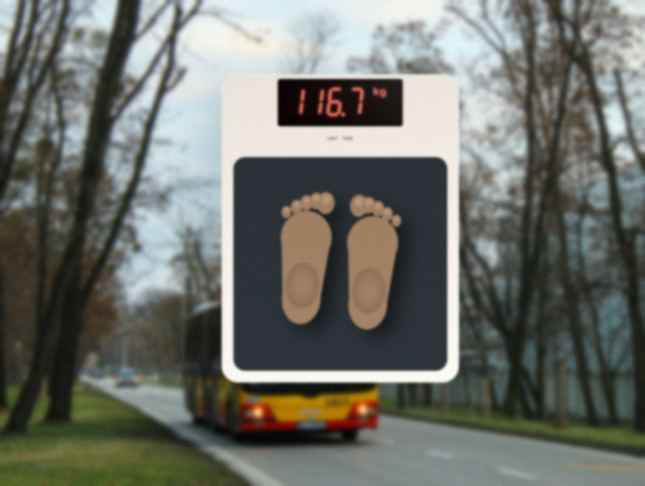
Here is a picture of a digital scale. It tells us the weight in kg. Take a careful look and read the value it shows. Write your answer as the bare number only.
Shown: 116.7
